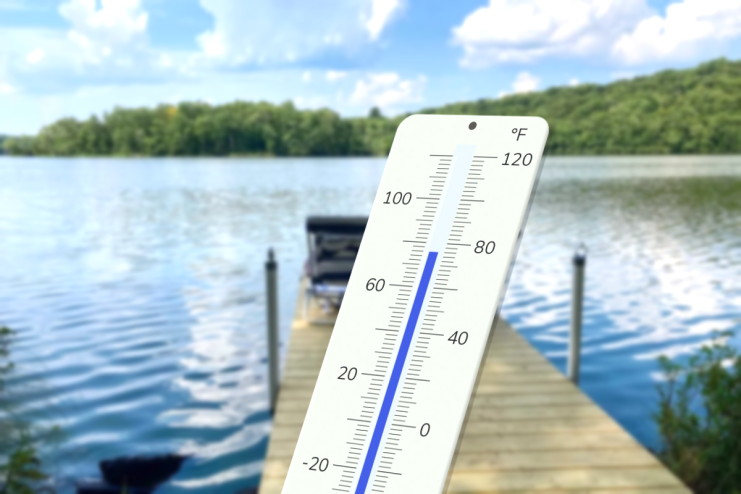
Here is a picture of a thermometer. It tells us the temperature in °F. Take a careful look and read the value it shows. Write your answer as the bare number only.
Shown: 76
